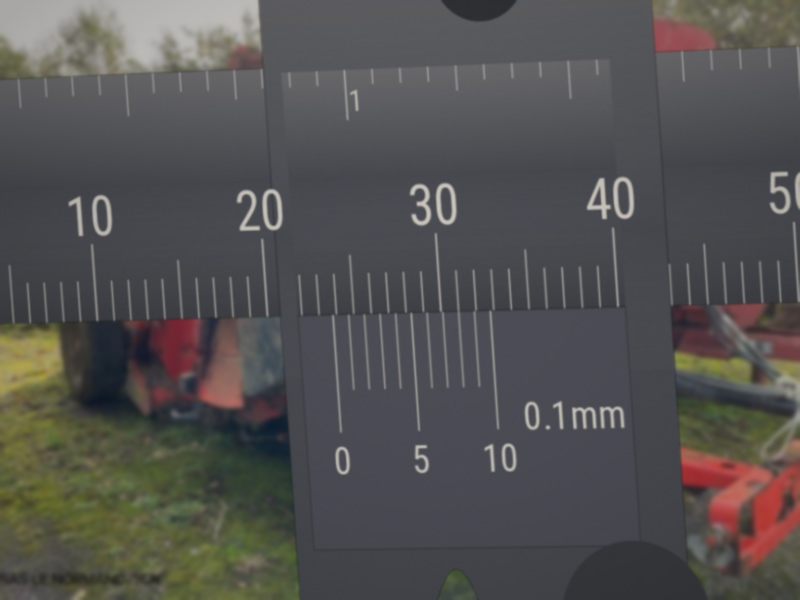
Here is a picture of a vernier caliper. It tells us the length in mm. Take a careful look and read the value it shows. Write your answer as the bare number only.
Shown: 23.8
